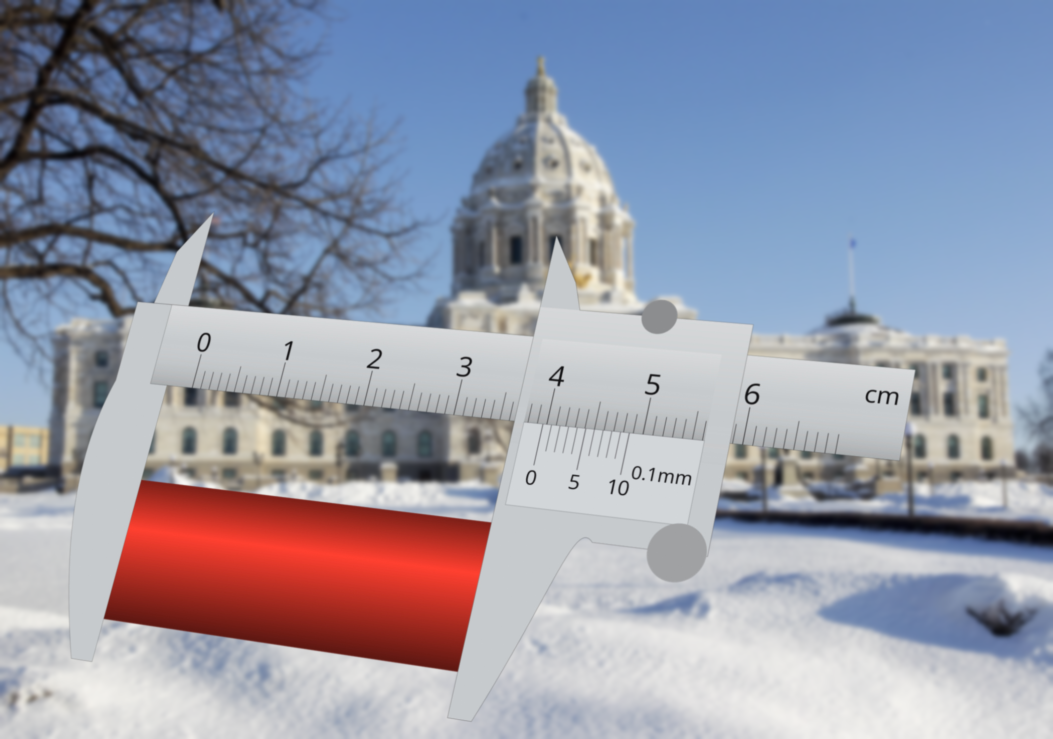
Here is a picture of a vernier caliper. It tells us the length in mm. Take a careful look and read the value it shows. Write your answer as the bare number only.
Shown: 39.6
